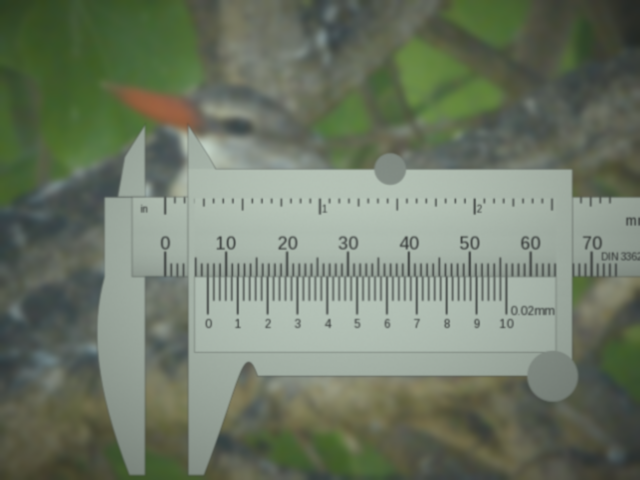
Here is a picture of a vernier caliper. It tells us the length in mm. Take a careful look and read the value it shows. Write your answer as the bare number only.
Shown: 7.0
